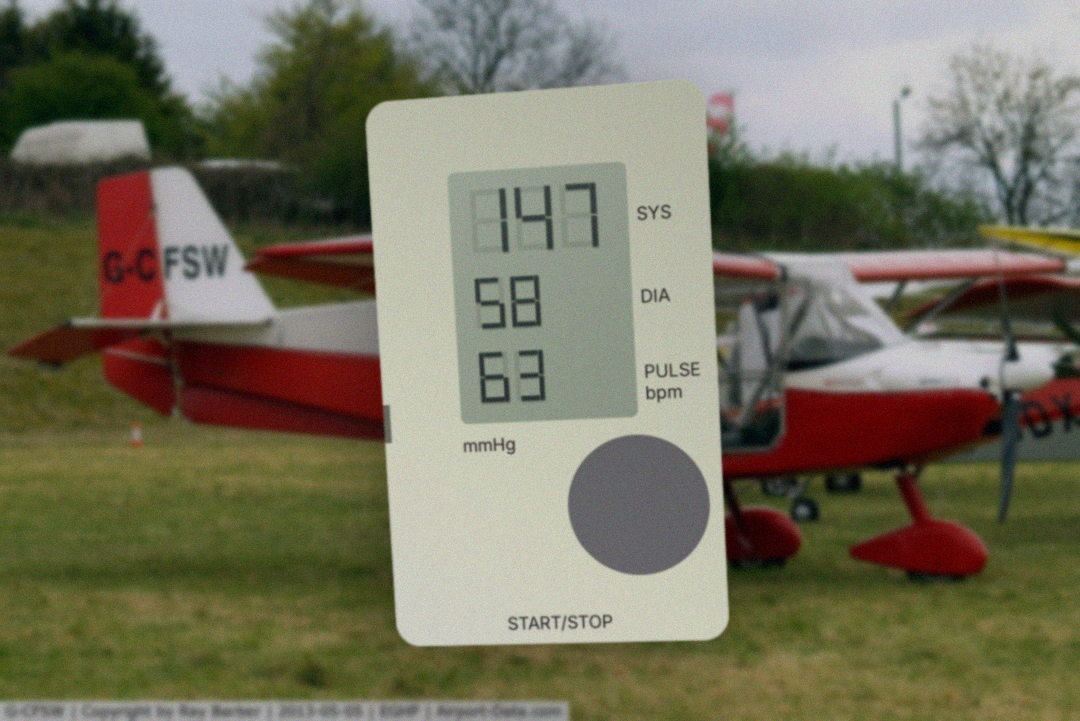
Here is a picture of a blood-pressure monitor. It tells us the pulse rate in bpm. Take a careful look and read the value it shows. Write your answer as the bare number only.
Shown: 63
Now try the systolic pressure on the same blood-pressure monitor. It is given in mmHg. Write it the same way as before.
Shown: 147
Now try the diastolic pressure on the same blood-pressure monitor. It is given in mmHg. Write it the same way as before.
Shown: 58
